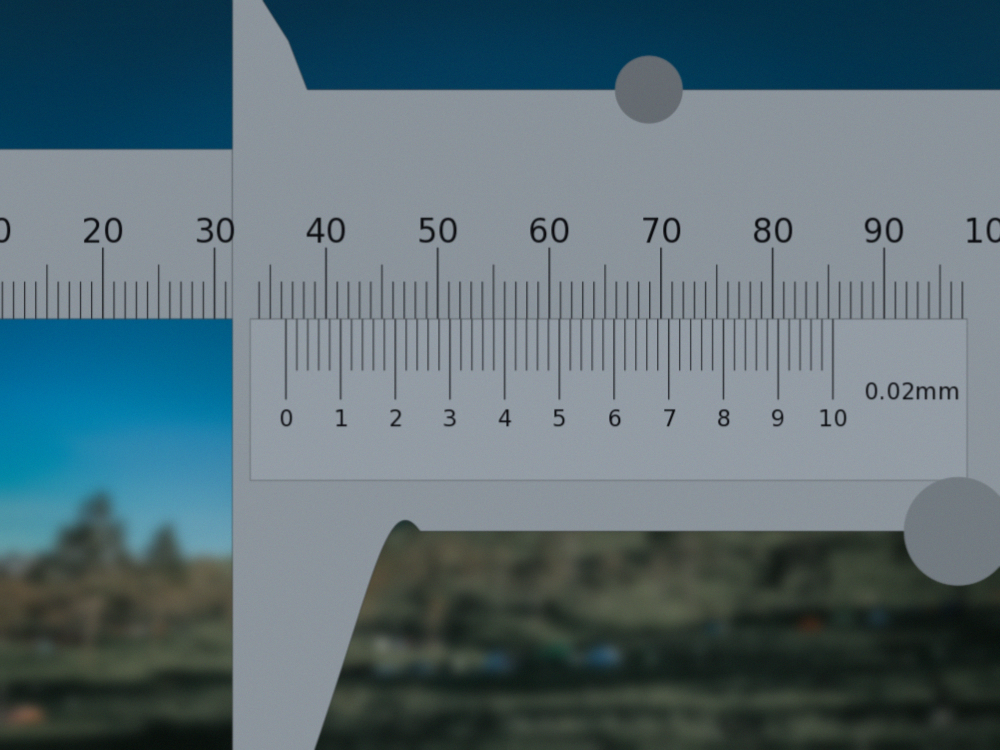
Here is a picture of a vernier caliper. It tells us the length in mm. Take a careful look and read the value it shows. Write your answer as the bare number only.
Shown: 36.4
